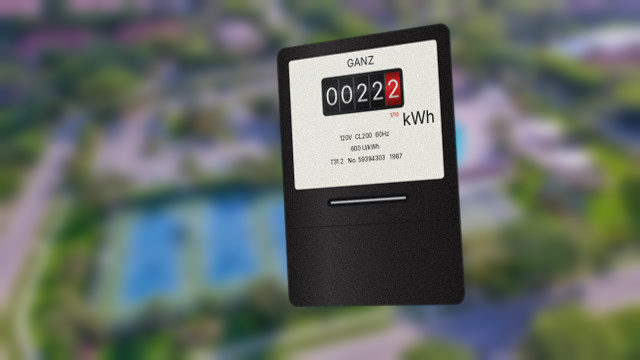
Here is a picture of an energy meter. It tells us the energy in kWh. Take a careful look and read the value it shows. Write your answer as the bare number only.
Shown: 22.2
